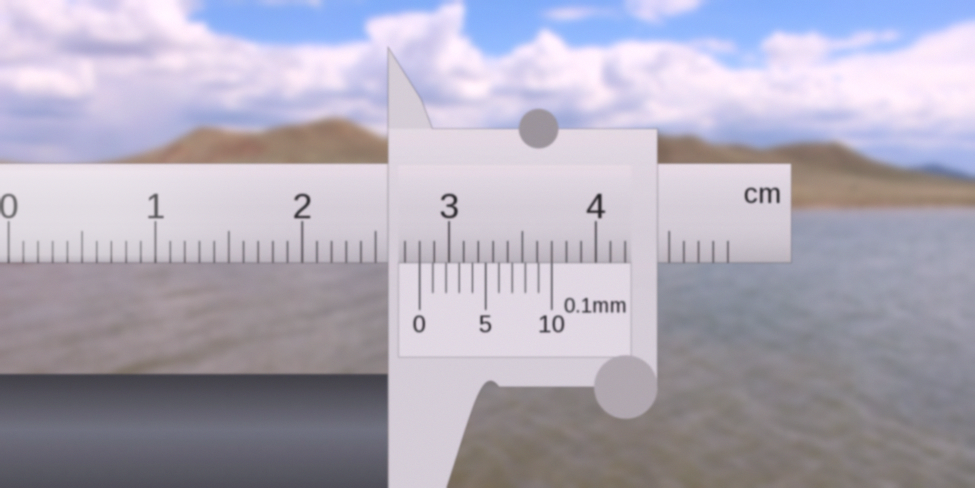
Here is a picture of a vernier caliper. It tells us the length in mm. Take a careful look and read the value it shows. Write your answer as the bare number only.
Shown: 28.0
